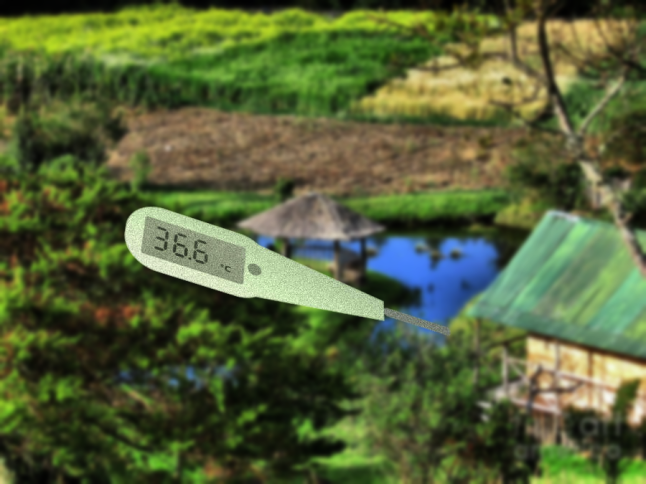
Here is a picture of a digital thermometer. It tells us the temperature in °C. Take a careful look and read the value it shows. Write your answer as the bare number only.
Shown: 36.6
